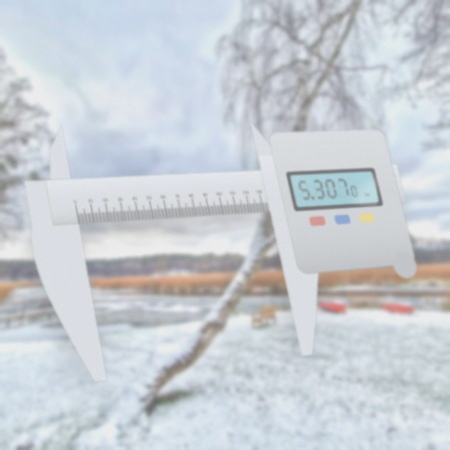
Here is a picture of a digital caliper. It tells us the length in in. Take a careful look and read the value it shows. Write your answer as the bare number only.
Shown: 5.3070
